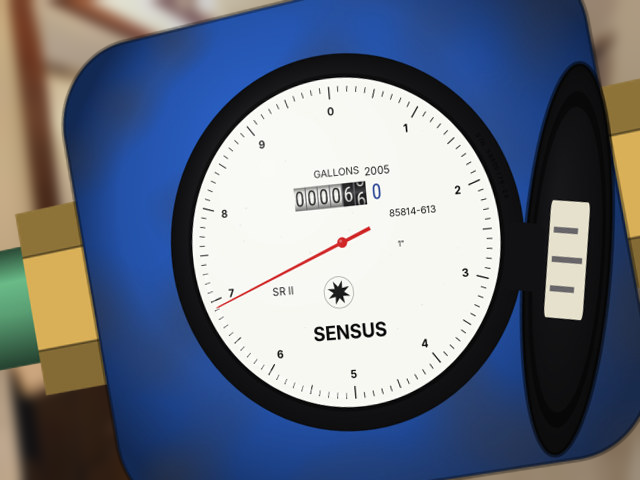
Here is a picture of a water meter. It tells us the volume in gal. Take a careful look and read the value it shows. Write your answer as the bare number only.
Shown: 656.9
